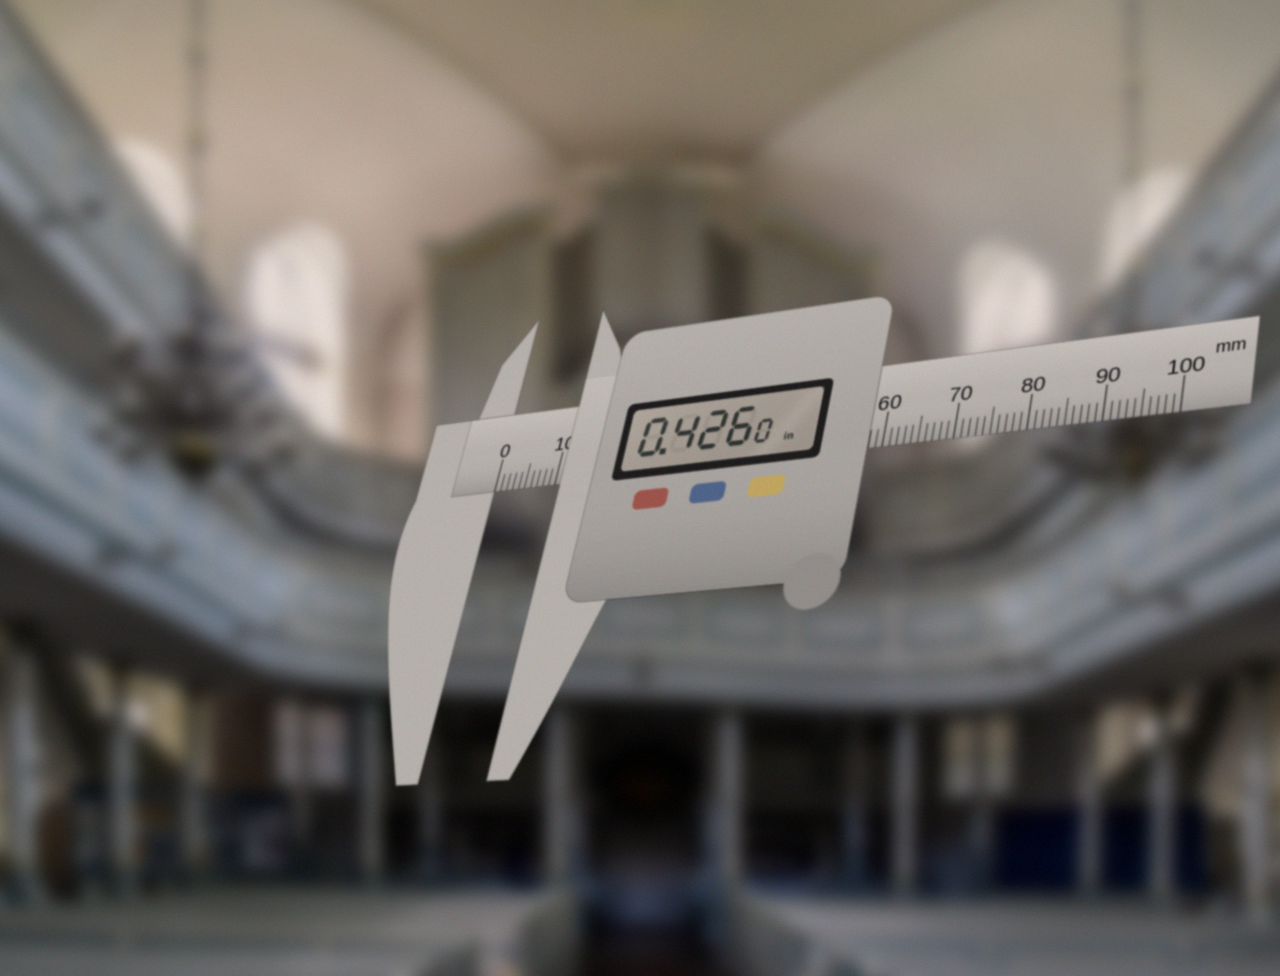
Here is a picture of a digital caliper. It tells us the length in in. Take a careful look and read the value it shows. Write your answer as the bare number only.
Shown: 0.4260
